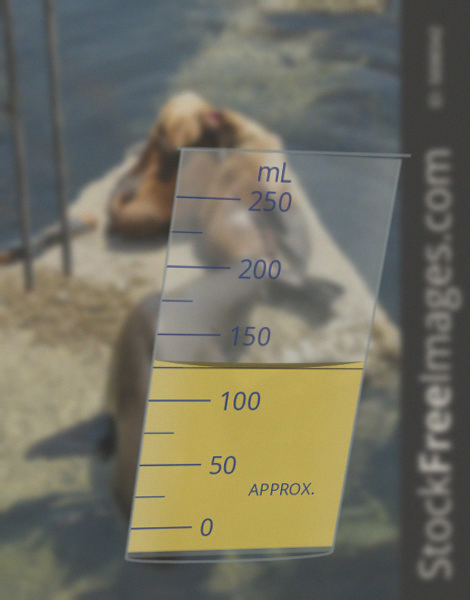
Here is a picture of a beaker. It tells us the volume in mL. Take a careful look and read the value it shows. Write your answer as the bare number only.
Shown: 125
